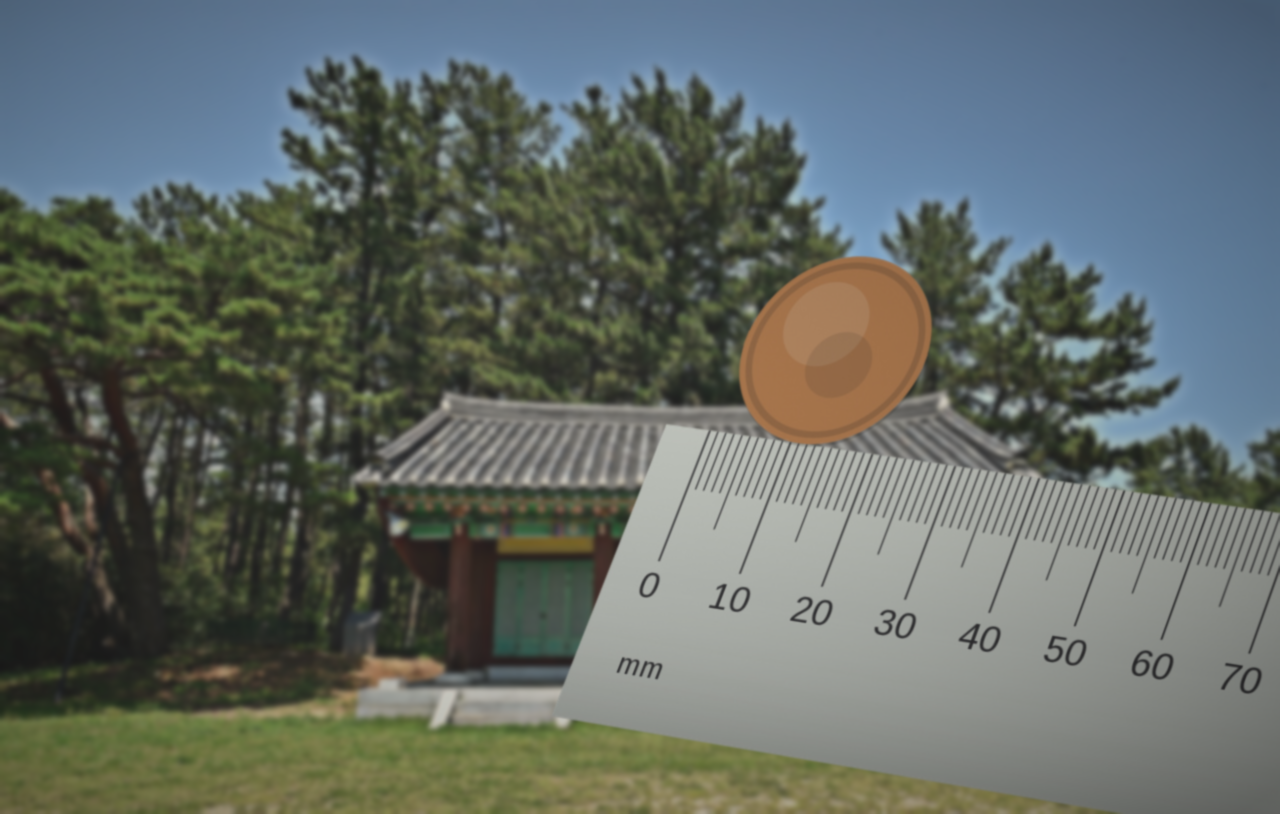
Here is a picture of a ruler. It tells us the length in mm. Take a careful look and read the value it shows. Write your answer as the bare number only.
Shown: 22
